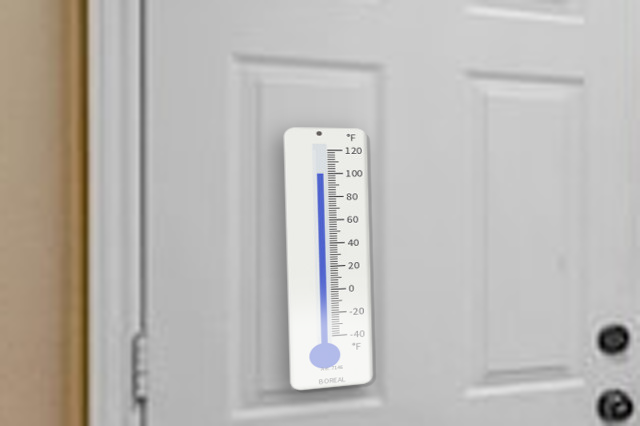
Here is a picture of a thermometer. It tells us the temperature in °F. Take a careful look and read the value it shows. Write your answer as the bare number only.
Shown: 100
